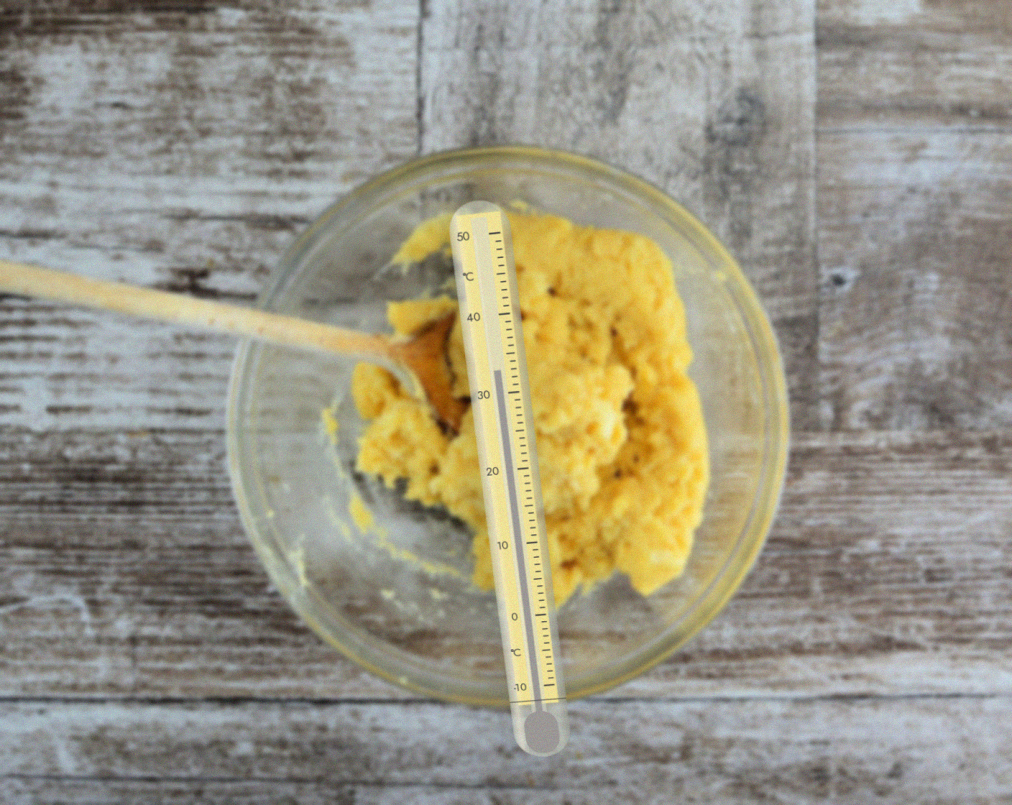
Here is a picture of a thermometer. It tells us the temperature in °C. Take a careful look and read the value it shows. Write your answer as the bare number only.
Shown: 33
